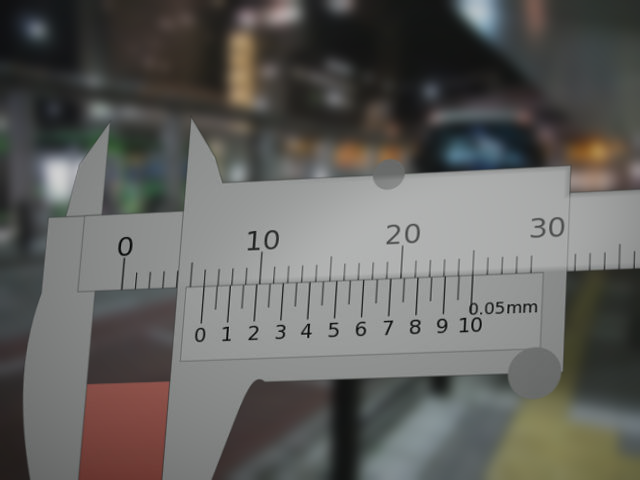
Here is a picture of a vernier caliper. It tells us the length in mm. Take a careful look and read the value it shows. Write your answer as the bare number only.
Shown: 6.0
